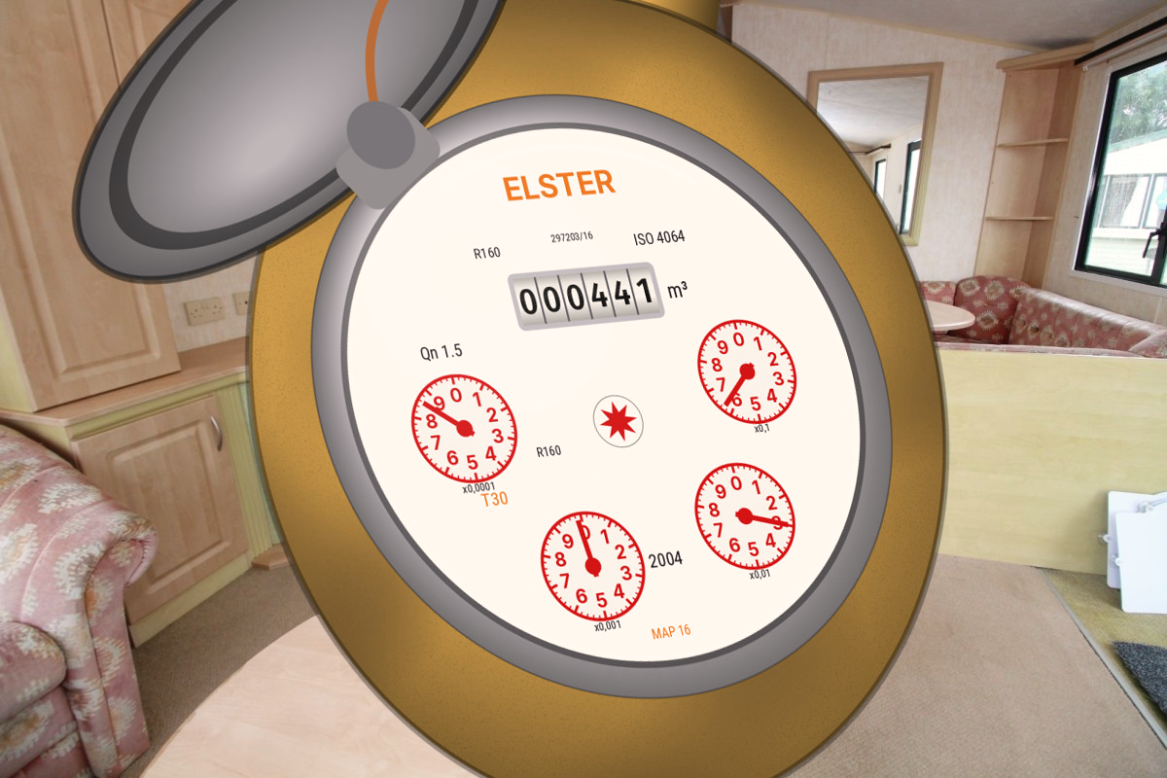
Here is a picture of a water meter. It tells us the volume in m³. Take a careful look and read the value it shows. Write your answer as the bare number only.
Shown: 441.6298
